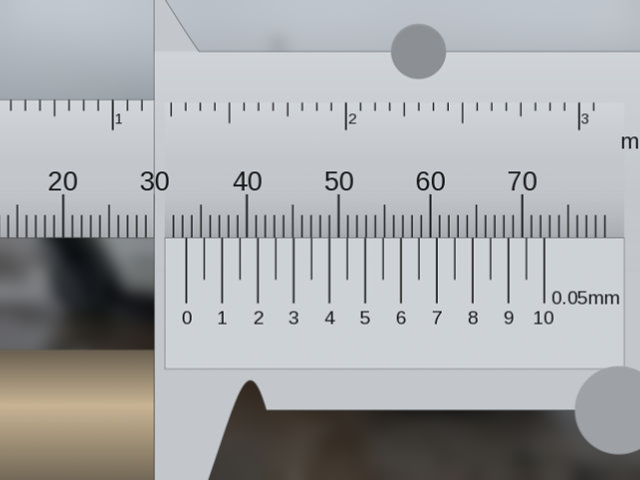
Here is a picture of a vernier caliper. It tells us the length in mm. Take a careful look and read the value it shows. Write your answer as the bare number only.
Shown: 33.4
